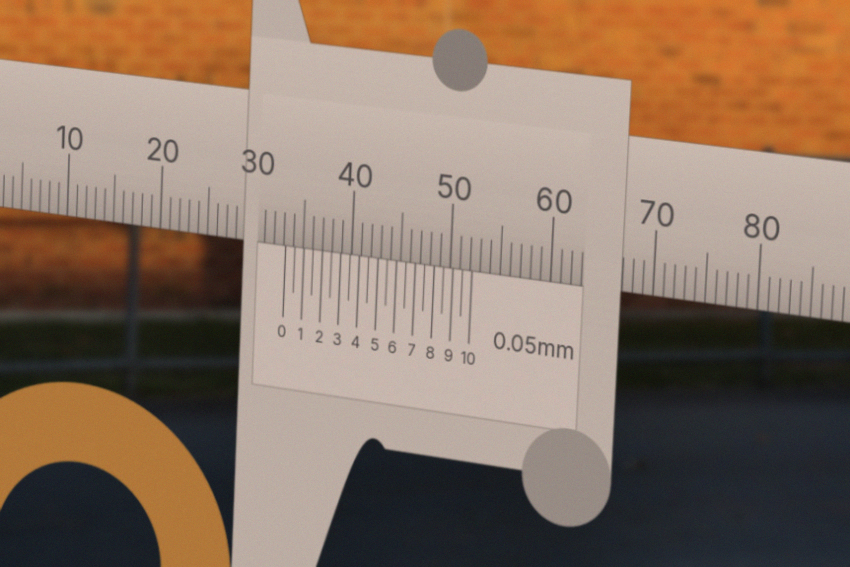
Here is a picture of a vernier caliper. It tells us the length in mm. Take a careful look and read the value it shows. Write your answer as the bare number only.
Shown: 33.2
